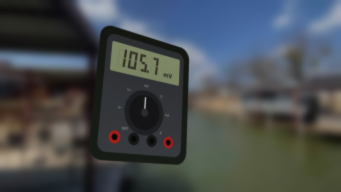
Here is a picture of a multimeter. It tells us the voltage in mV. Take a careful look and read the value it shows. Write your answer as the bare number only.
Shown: 105.7
